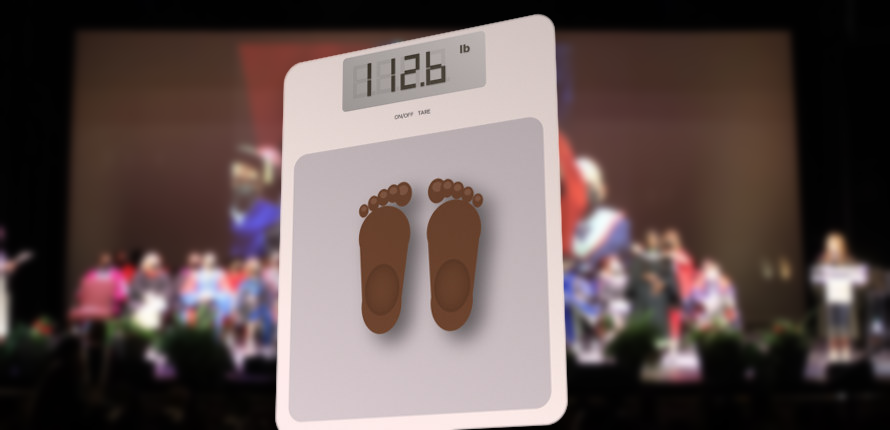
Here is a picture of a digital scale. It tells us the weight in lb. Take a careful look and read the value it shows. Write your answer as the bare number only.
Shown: 112.6
